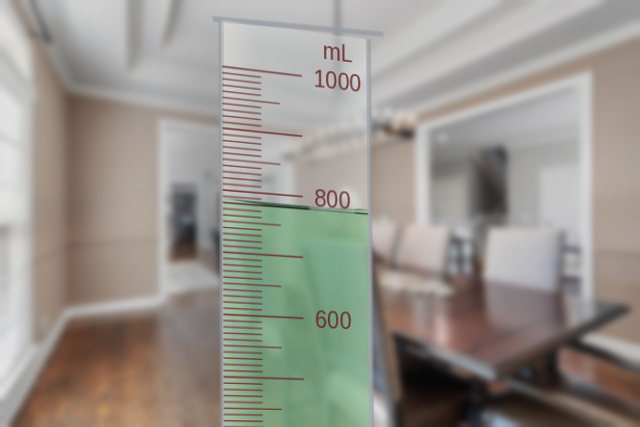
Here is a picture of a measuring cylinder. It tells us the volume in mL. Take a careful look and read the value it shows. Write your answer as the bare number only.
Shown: 780
